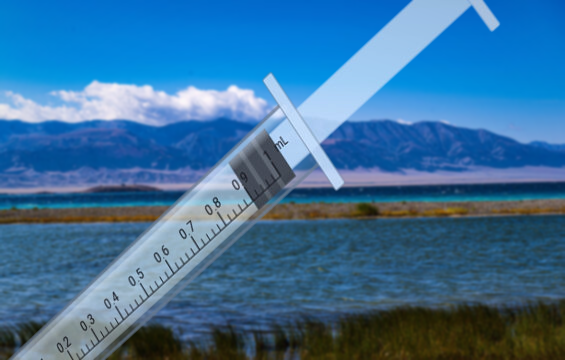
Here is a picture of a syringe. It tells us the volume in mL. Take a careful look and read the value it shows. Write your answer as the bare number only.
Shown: 0.9
